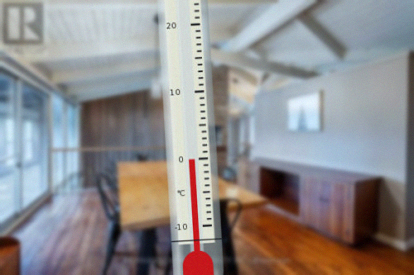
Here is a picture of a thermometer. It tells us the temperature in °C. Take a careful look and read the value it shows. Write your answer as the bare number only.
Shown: 0
